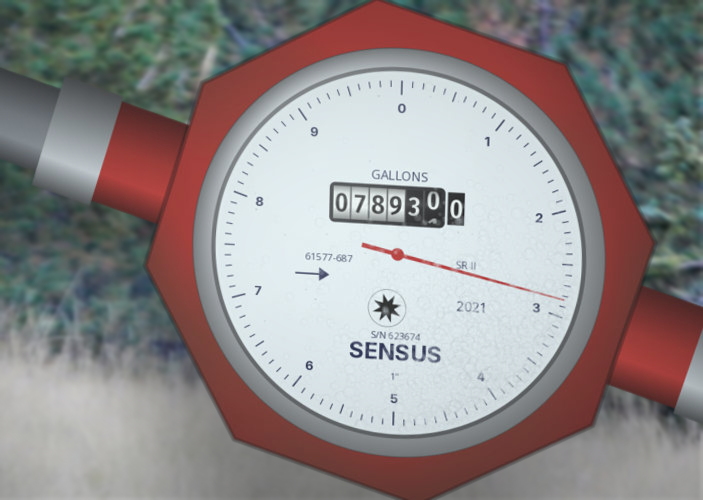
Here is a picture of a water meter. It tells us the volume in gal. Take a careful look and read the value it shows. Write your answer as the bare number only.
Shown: 789302.8
